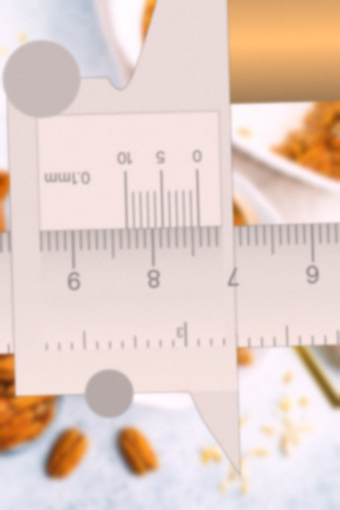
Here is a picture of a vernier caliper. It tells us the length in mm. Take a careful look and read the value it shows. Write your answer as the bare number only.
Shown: 74.2
